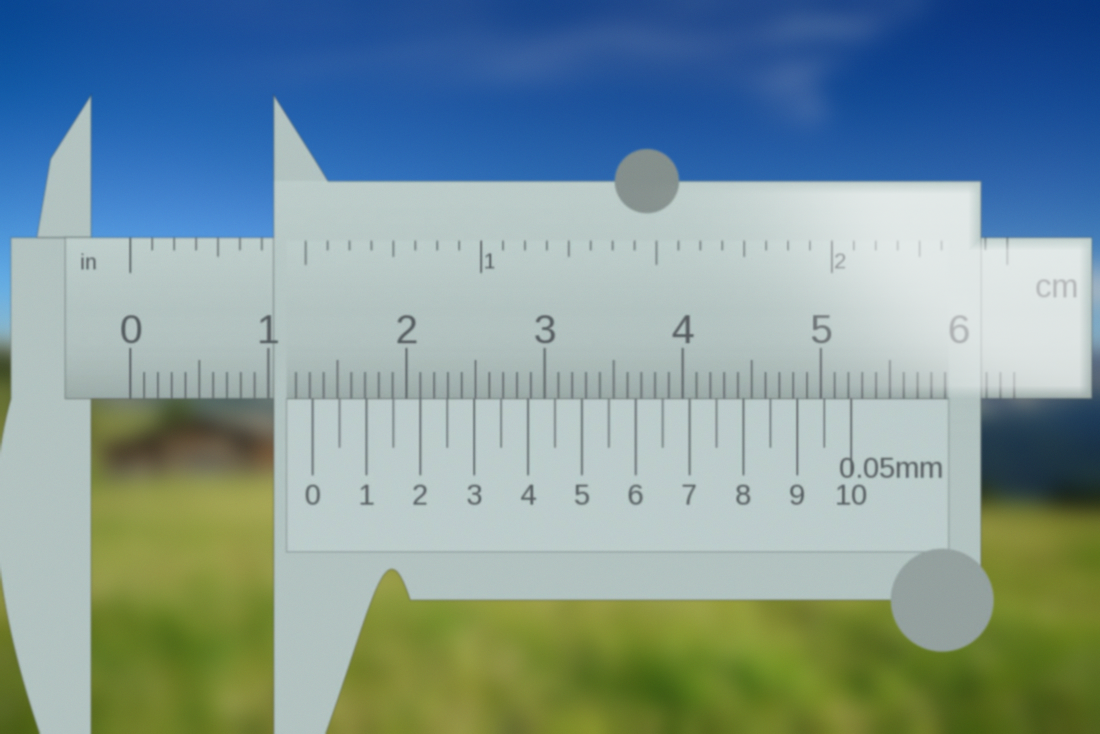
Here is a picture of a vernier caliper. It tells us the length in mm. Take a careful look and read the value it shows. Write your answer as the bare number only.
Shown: 13.2
